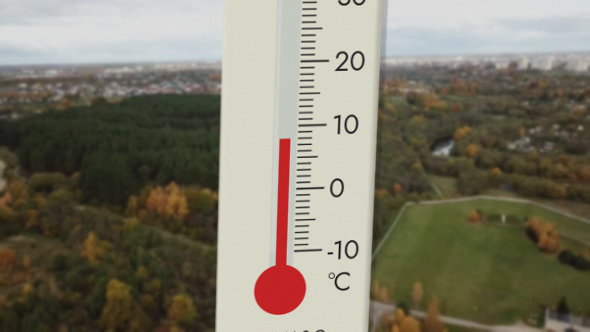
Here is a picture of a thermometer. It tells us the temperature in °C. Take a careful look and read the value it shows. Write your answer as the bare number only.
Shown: 8
